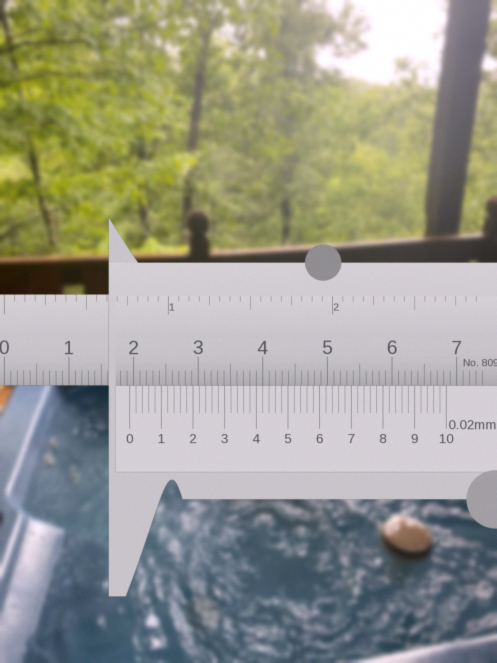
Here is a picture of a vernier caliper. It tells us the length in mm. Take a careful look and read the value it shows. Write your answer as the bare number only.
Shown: 19.4
